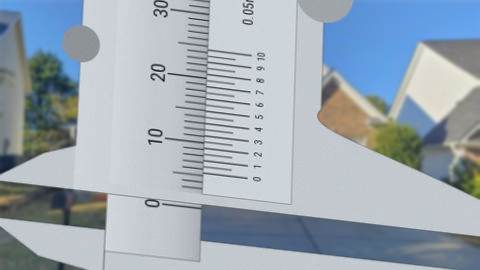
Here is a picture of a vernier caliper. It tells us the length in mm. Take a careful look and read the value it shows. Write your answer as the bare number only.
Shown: 5.4
